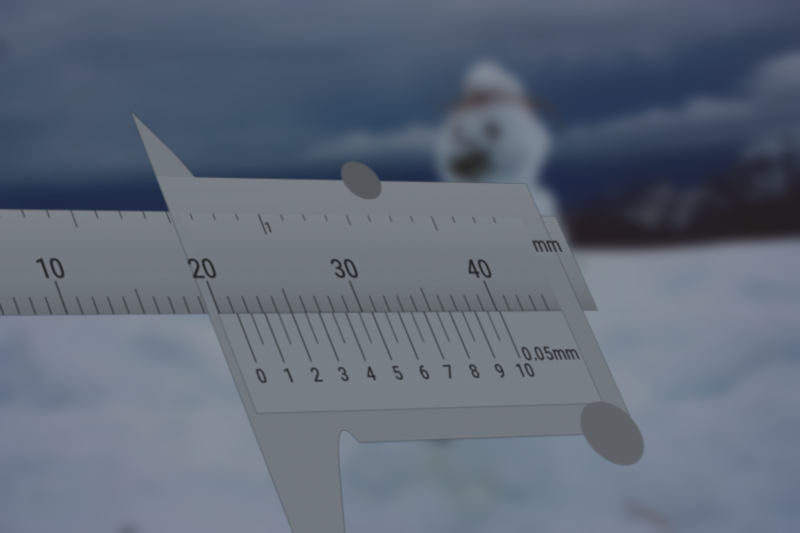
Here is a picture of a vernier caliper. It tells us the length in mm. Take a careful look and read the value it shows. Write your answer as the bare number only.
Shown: 21.2
